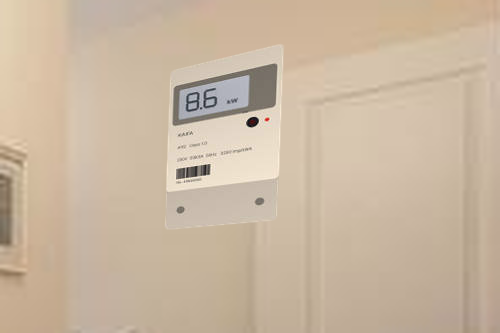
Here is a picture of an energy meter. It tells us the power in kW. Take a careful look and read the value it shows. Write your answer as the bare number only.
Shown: 8.6
